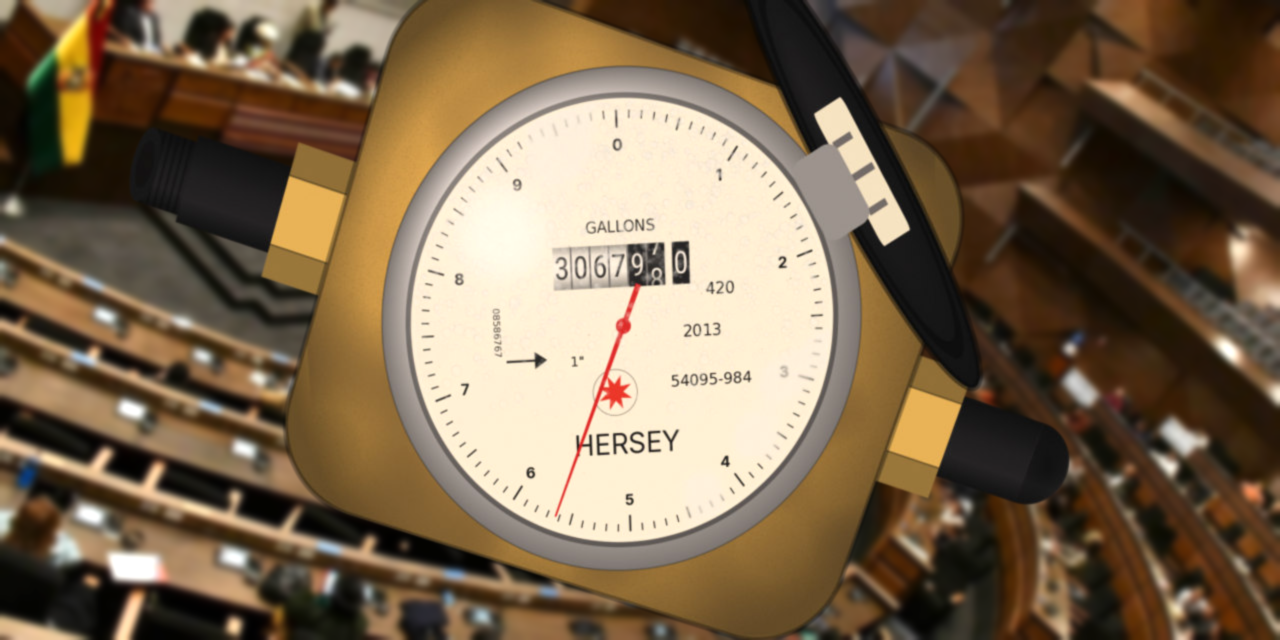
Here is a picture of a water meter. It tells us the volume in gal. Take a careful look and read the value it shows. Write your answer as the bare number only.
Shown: 3067975.6
